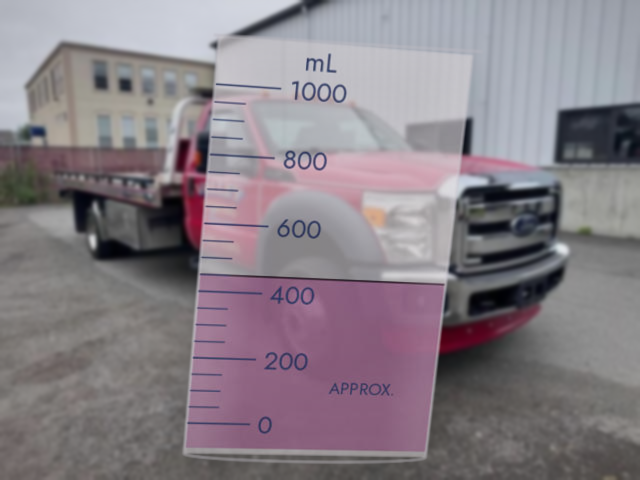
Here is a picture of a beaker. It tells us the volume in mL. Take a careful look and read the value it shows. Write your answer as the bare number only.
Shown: 450
